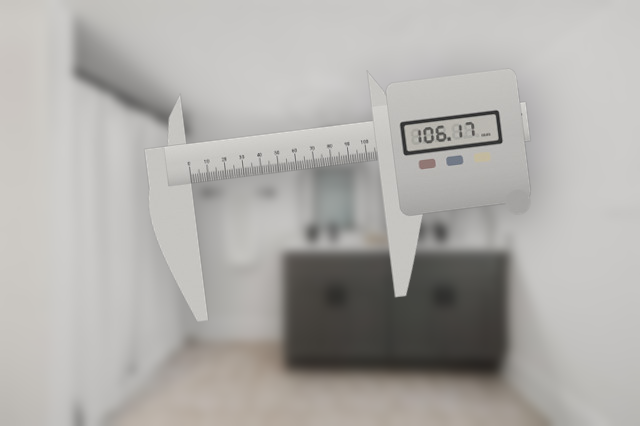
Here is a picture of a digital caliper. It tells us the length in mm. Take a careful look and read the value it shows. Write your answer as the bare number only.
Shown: 106.17
